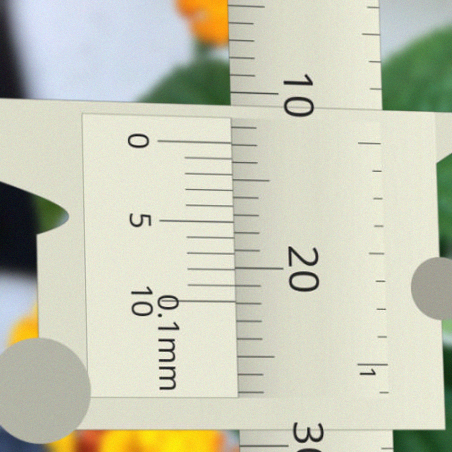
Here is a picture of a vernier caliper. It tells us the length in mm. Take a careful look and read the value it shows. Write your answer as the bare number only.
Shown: 12.9
